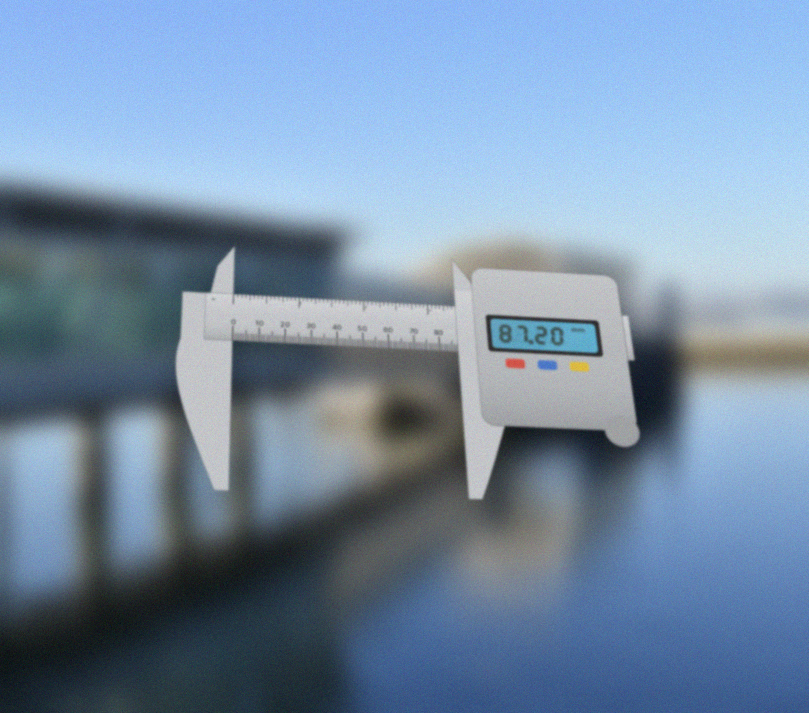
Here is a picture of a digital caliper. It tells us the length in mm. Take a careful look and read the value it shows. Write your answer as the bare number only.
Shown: 87.20
